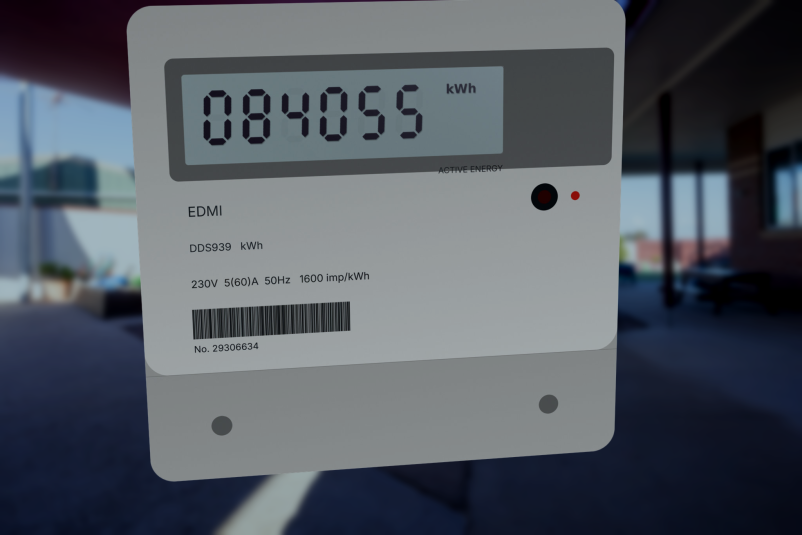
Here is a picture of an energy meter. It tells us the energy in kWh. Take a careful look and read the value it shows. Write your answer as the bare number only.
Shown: 84055
